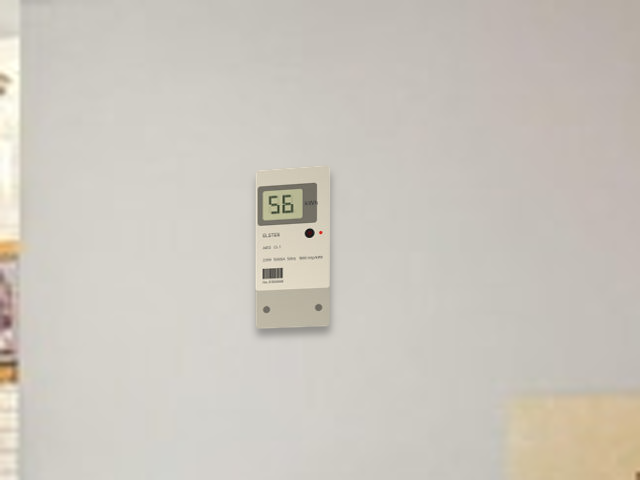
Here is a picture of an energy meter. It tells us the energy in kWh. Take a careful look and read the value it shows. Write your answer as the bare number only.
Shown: 56
